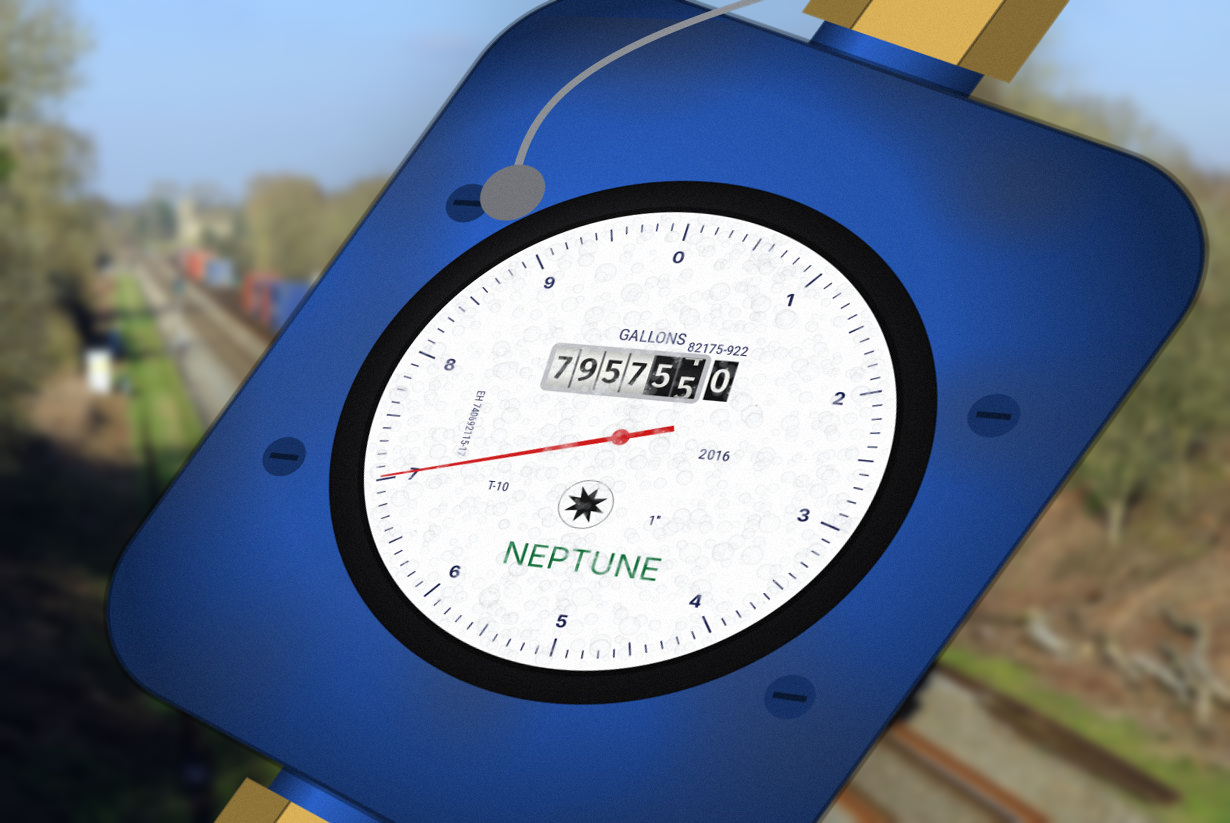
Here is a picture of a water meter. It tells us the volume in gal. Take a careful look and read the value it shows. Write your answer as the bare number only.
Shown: 7957547.0
